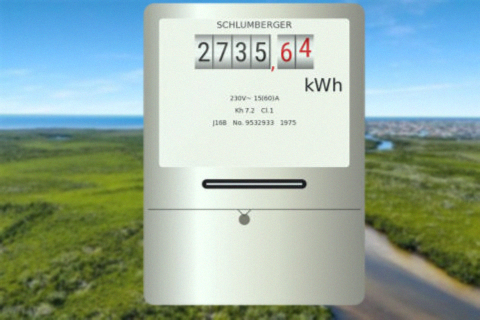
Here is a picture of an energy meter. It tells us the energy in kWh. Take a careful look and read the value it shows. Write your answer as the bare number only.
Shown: 2735.64
